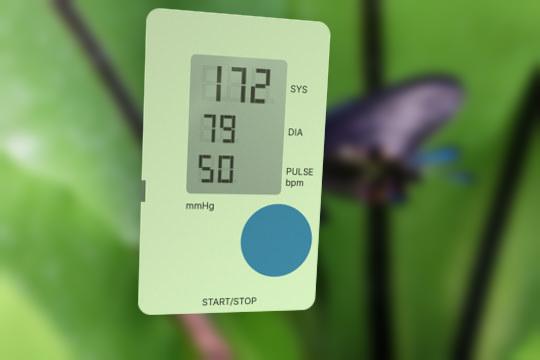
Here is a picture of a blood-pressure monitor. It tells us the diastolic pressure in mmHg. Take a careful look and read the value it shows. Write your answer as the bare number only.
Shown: 79
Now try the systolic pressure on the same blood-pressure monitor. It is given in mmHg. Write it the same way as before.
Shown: 172
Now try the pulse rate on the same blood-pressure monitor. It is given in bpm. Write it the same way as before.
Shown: 50
